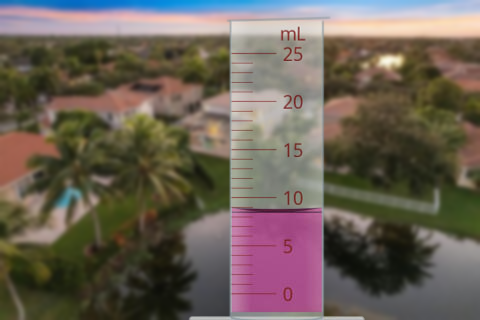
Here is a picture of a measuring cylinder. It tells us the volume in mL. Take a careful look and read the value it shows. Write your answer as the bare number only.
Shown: 8.5
